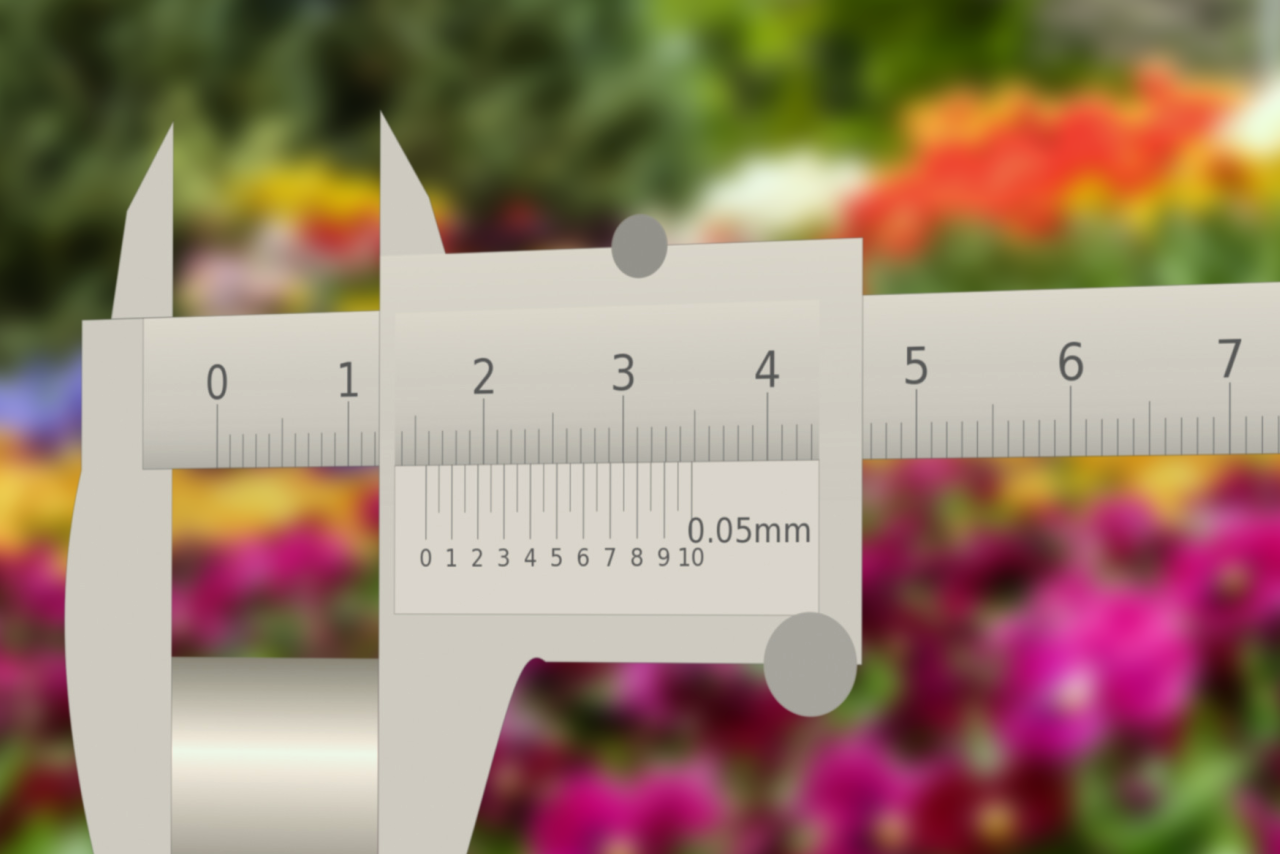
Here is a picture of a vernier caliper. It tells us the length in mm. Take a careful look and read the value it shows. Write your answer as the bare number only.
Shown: 15.8
